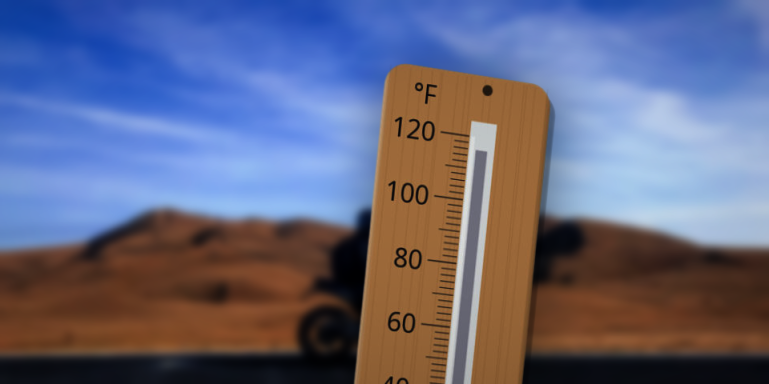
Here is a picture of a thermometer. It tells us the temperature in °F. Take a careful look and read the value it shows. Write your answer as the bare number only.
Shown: 116
